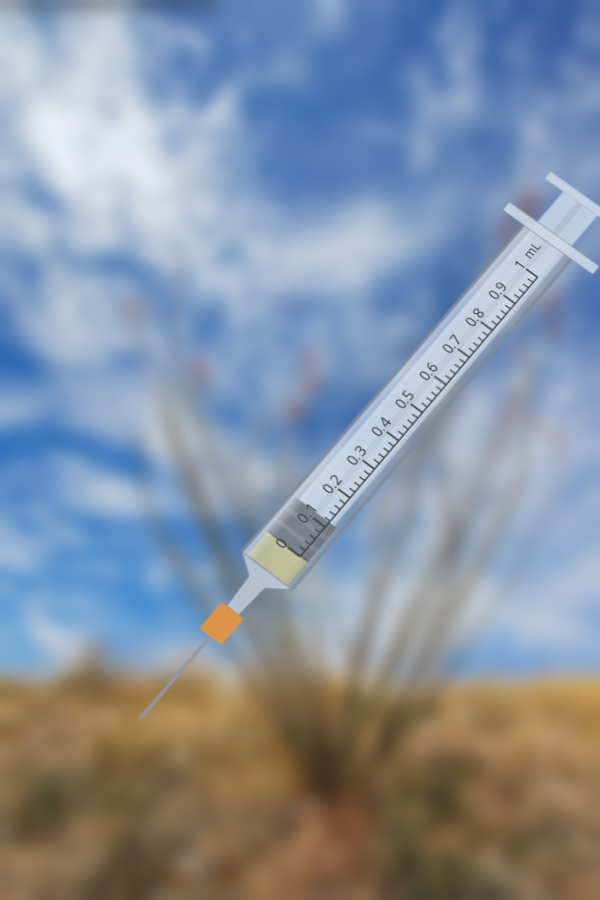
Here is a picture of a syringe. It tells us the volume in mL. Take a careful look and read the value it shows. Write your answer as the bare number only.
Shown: 0
